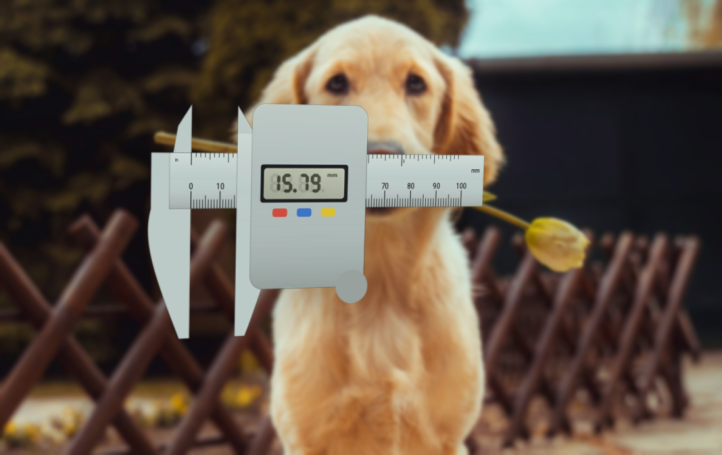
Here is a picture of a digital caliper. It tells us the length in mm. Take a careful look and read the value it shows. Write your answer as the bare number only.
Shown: 15.79
